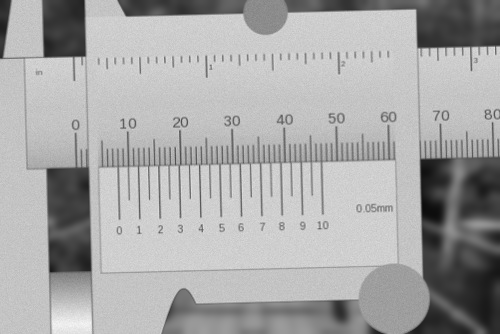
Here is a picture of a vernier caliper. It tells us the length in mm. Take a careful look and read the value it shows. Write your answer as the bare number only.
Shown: 8.0
